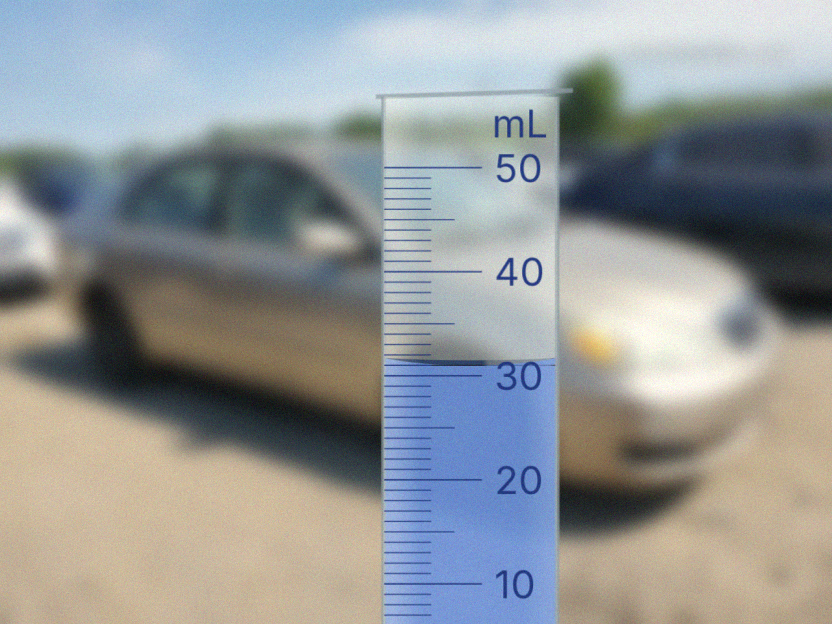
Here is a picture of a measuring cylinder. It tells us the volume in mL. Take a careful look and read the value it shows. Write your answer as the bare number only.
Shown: 31
